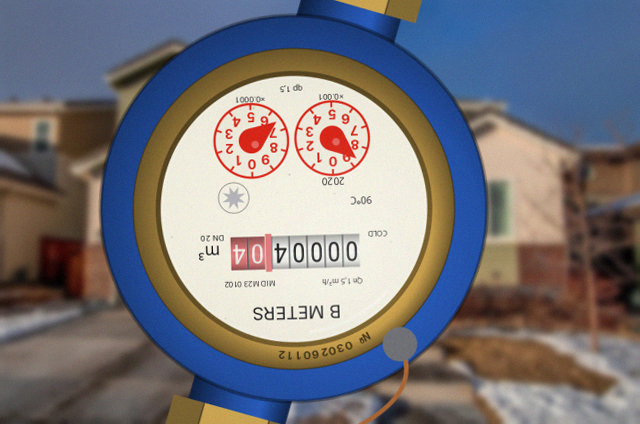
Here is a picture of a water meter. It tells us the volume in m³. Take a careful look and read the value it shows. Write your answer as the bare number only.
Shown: 4.0486
